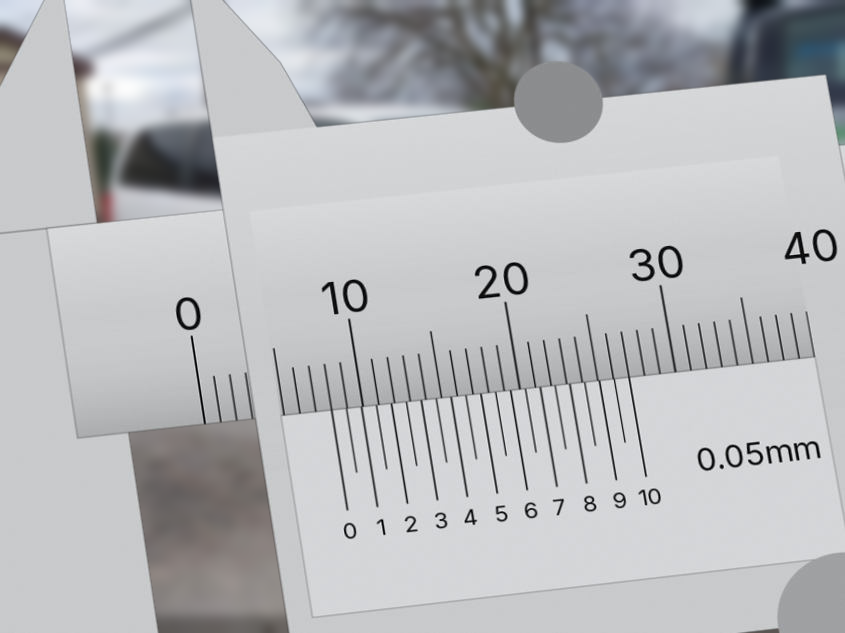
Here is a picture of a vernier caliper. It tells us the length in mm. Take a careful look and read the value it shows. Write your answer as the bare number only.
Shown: 8.0
